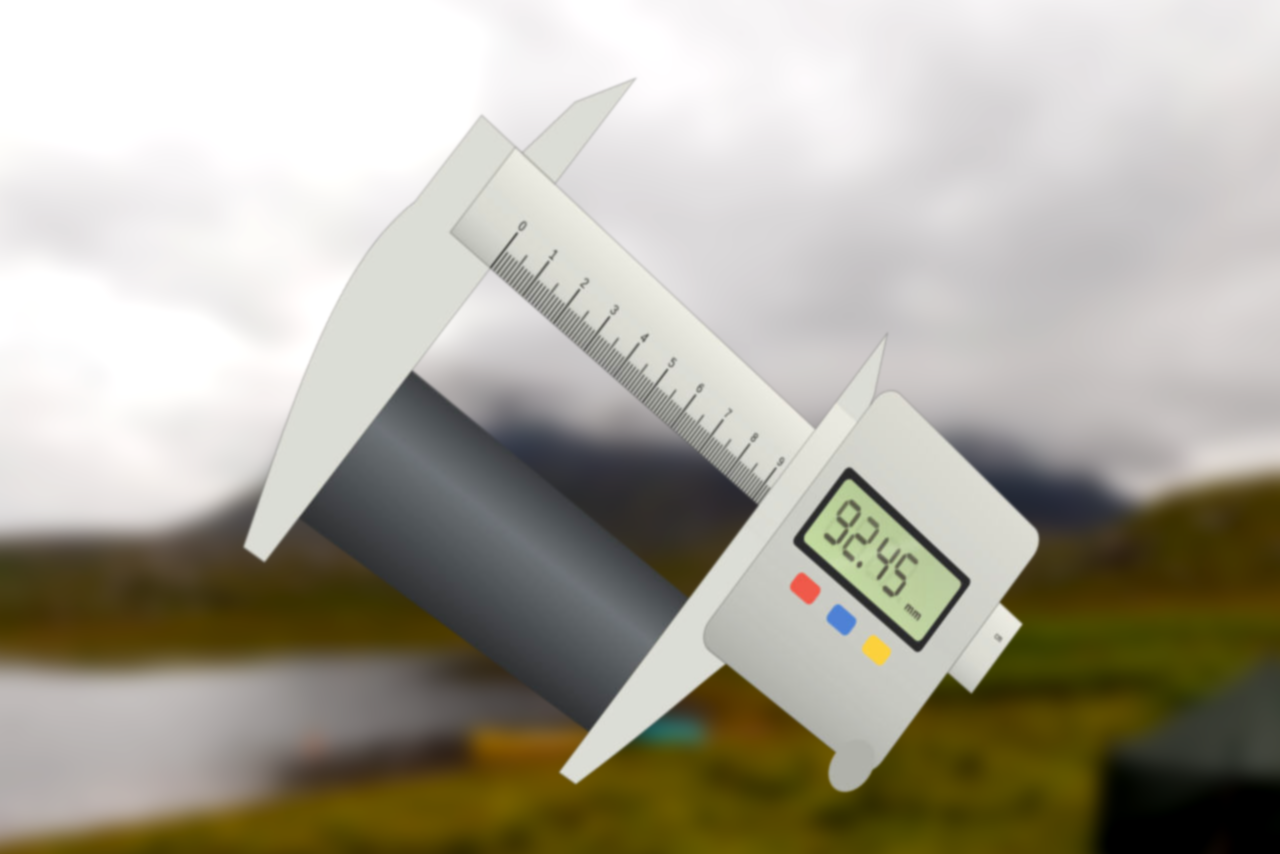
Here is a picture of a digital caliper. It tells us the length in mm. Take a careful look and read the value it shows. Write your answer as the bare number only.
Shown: 92.45
